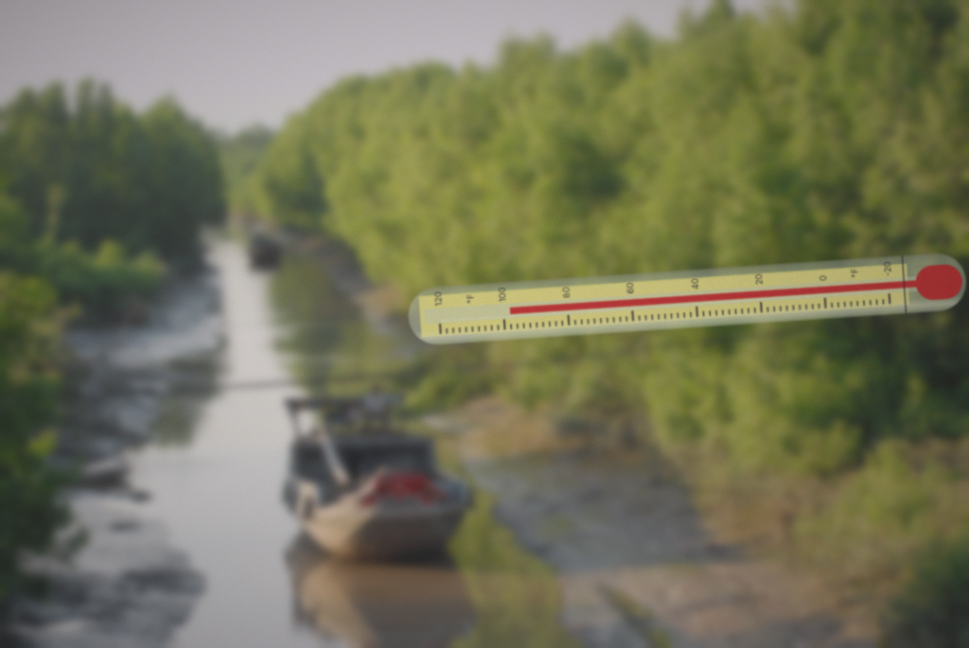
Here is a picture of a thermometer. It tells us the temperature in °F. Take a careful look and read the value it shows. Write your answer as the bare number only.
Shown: 98
